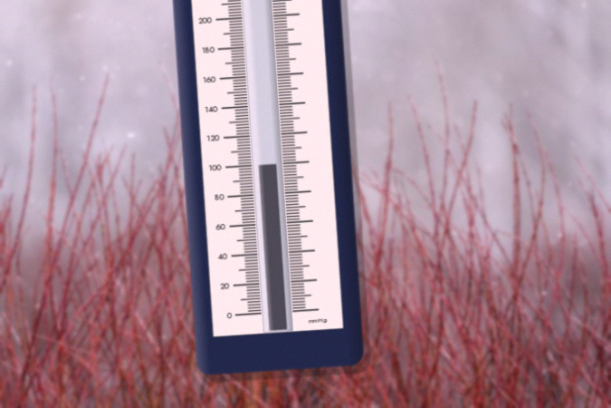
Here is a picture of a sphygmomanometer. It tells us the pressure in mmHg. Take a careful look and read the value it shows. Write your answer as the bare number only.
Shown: 100
